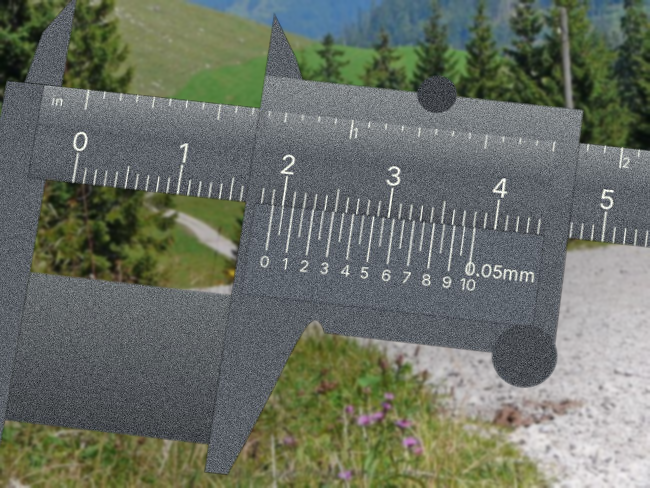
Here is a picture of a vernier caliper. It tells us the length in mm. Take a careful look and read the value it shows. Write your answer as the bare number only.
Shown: 19.1
